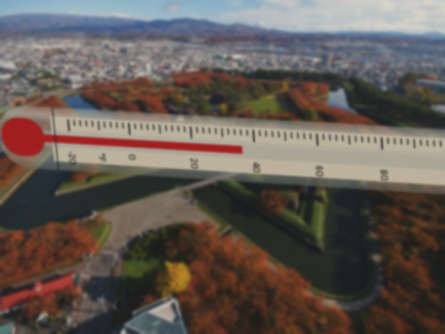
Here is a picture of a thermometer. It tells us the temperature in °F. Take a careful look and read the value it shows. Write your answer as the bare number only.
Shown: 36
